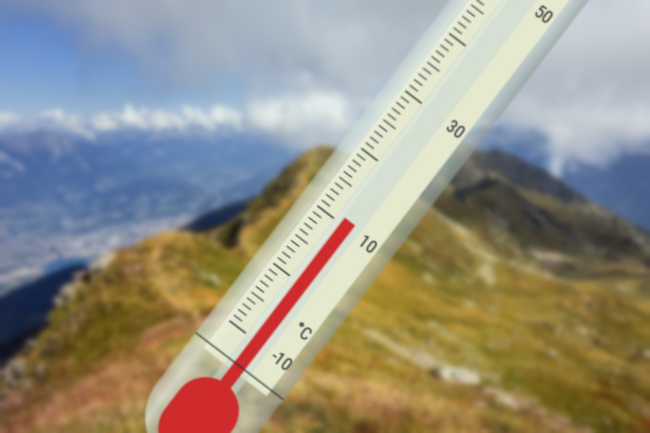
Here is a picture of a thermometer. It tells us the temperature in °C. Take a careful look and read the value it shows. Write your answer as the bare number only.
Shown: 11
